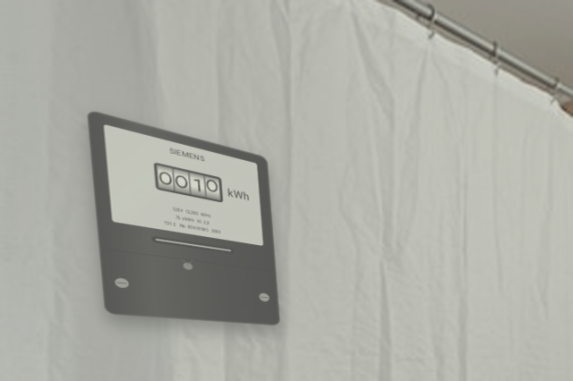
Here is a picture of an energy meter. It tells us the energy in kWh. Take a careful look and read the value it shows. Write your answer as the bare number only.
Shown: 10
